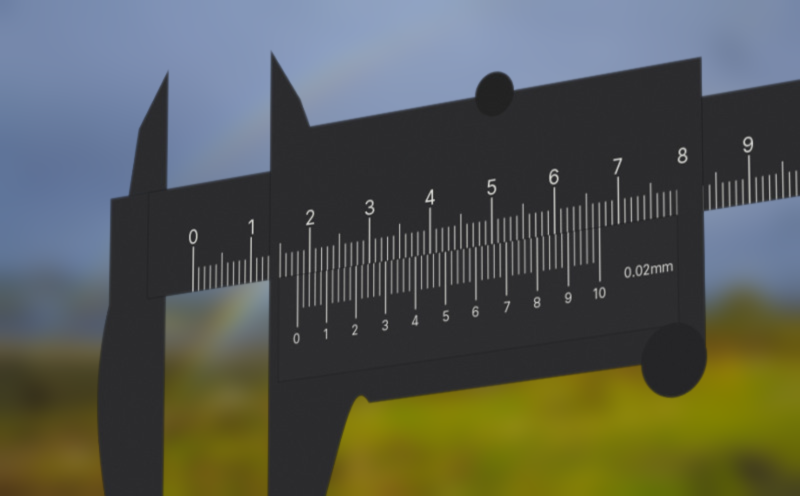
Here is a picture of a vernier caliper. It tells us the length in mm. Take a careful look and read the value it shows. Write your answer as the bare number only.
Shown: 18.0
